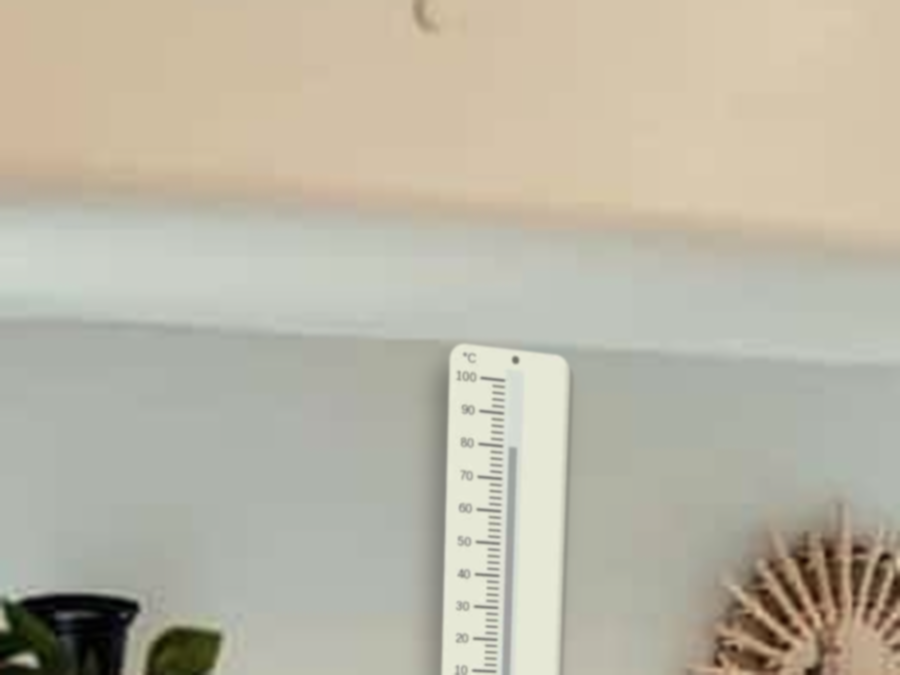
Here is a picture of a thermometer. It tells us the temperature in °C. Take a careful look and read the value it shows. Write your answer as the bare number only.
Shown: 80
